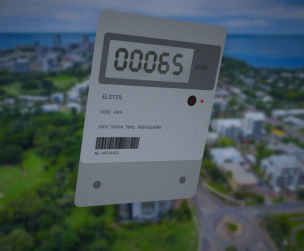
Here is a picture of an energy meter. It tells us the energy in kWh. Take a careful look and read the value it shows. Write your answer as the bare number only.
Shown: 65
